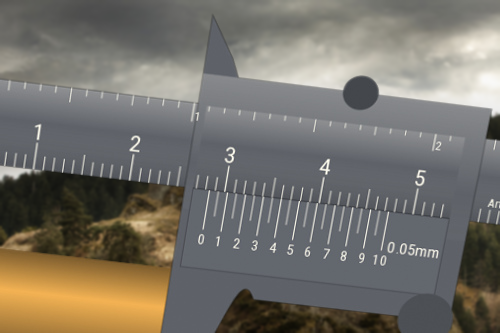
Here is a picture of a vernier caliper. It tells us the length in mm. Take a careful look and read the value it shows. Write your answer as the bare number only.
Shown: 28.4
